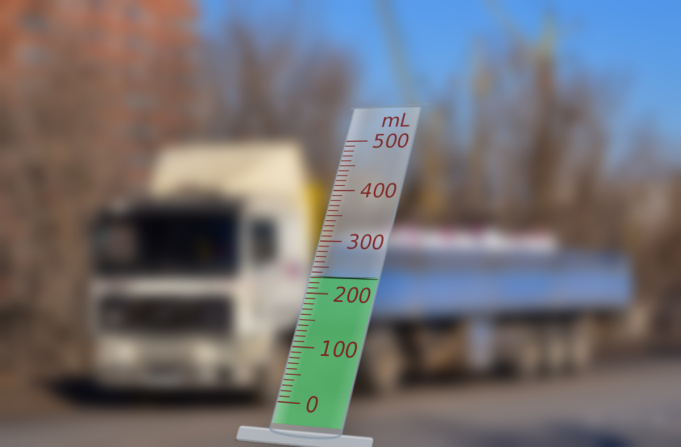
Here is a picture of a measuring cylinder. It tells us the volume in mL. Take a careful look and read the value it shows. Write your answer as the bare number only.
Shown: 230
